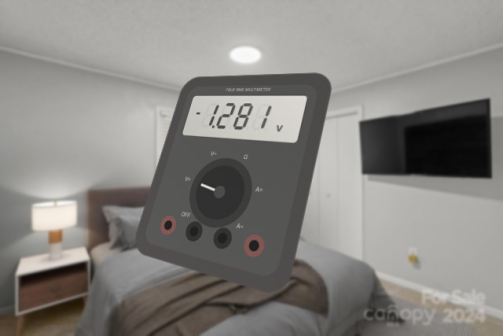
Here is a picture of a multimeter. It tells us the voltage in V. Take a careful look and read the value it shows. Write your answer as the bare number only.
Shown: -1.281
